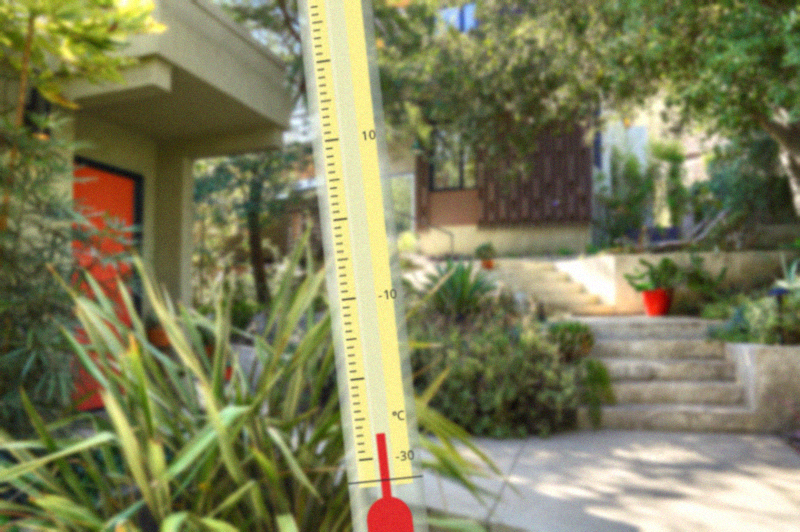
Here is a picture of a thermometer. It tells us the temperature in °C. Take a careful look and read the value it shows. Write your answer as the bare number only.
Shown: -27
